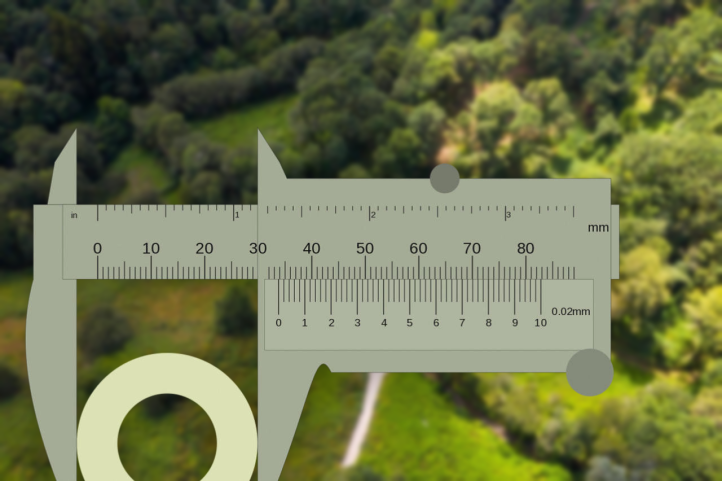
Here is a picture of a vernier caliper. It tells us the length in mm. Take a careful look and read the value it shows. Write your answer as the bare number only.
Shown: 33.8
